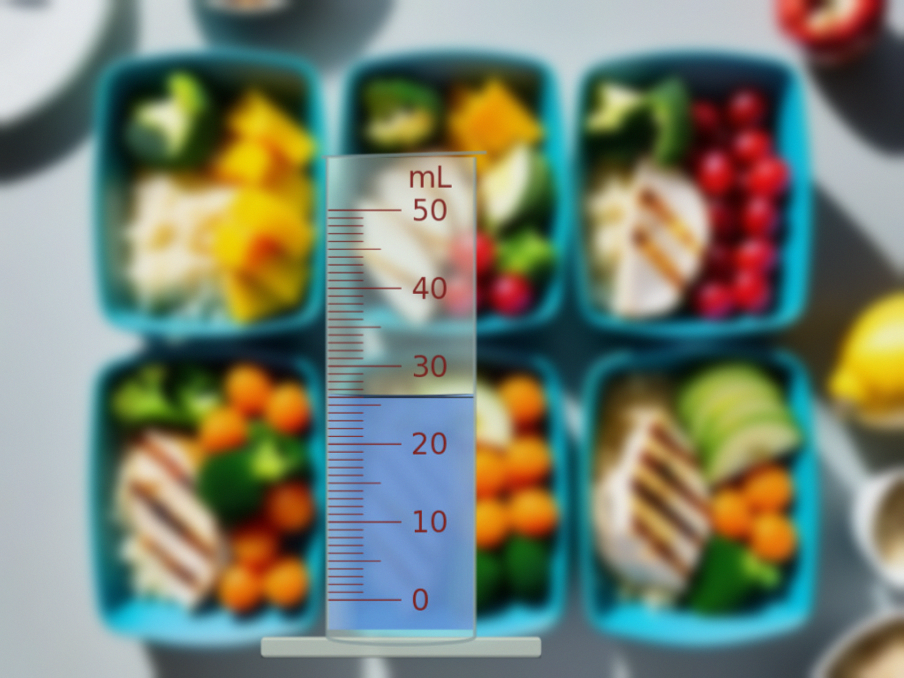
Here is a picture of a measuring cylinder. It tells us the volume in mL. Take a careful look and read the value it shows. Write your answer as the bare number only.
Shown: 26
